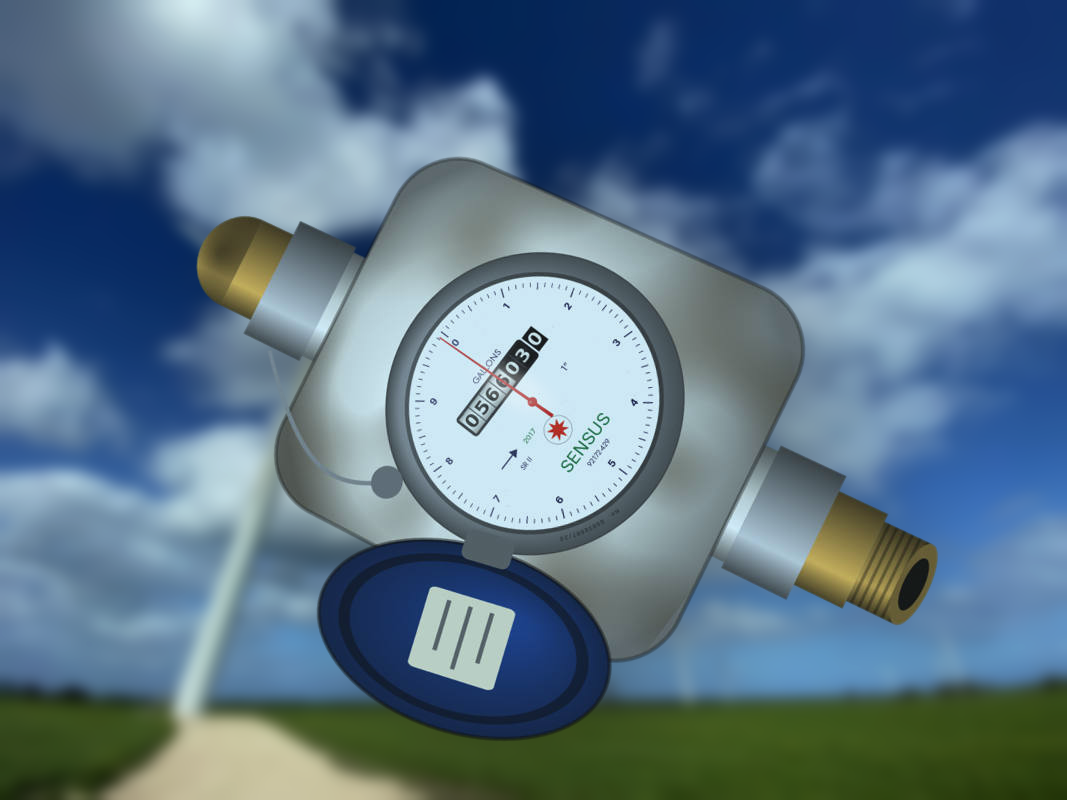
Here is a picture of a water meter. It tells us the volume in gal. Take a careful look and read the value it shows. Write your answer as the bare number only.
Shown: 566029.9
